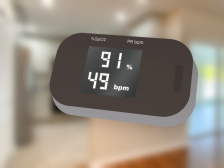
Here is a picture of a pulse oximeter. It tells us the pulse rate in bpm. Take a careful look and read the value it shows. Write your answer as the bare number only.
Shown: 49
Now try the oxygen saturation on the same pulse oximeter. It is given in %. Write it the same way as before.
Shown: 91
